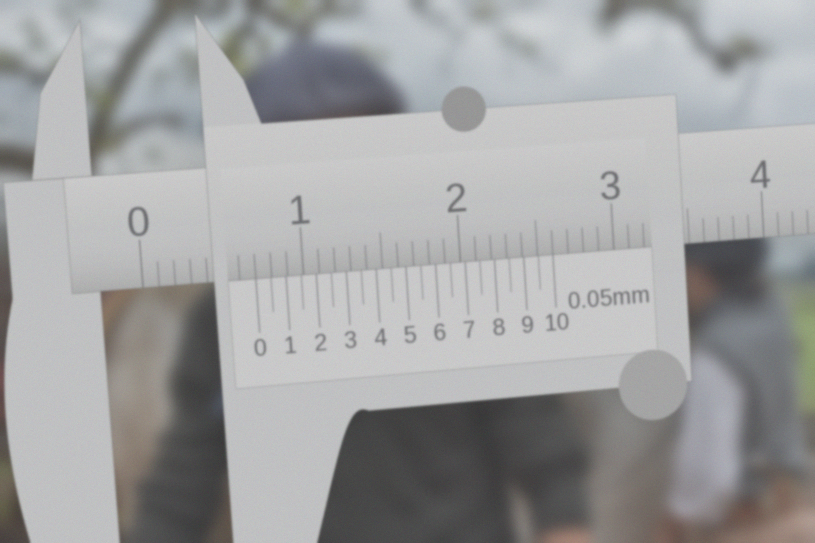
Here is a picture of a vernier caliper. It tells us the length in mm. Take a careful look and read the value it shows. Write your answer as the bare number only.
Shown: 7.0
